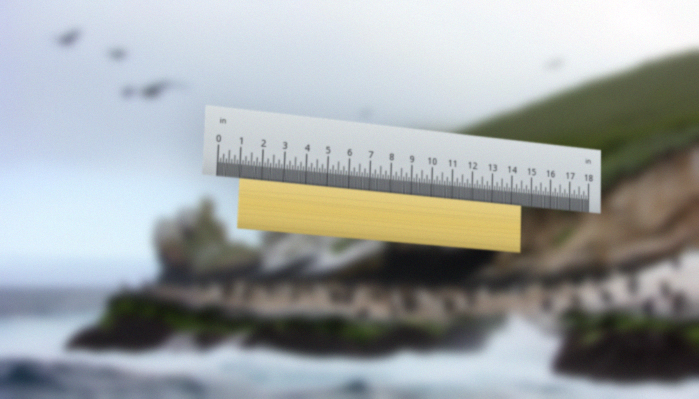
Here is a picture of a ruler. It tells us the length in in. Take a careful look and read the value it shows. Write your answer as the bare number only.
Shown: 13.5
